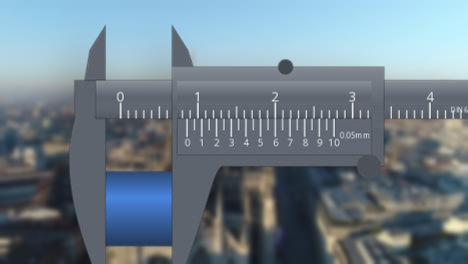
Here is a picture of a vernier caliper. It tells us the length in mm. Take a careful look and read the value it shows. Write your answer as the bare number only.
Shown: 8.6
